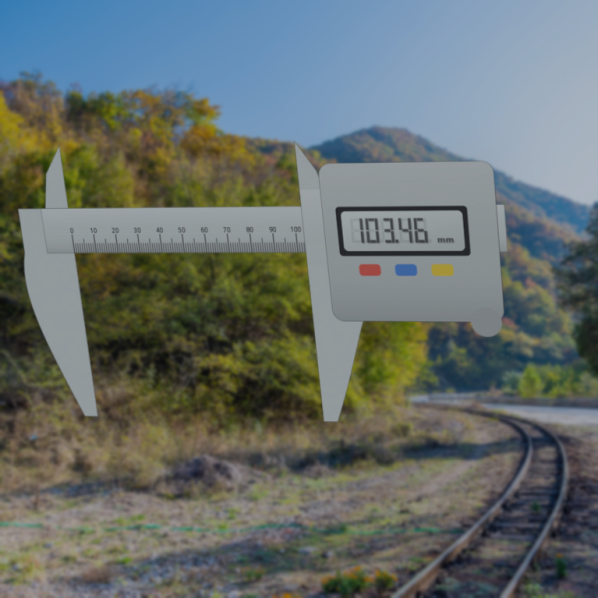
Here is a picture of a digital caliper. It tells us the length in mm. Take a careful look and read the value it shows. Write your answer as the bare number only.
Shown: 103.46
